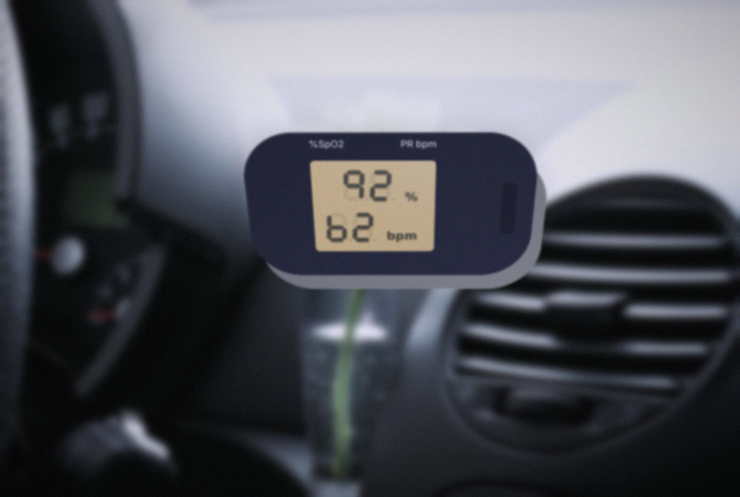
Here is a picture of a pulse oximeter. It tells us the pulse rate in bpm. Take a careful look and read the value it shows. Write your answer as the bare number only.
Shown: 62
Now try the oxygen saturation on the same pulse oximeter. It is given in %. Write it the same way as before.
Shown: 92
